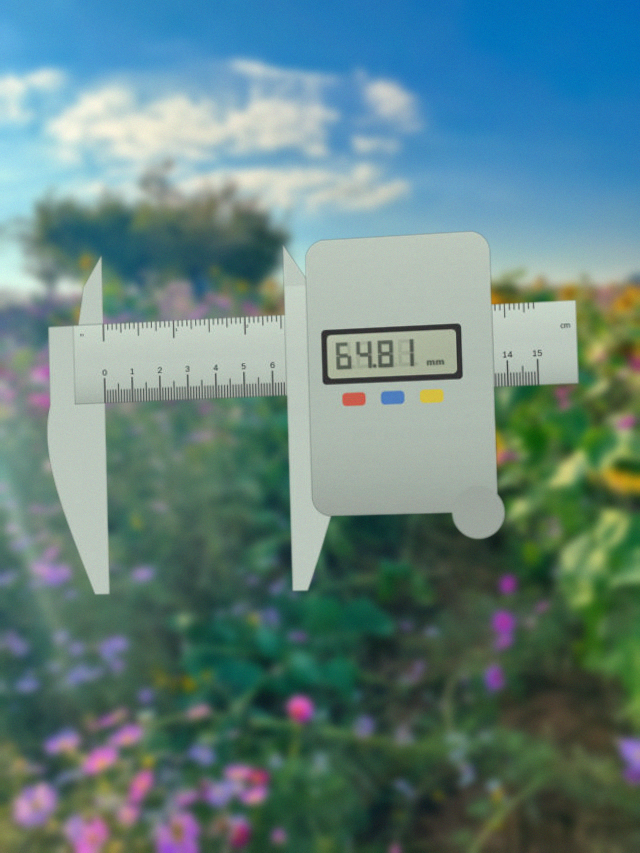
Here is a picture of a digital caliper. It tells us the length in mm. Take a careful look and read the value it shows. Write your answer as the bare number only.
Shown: 64.81
